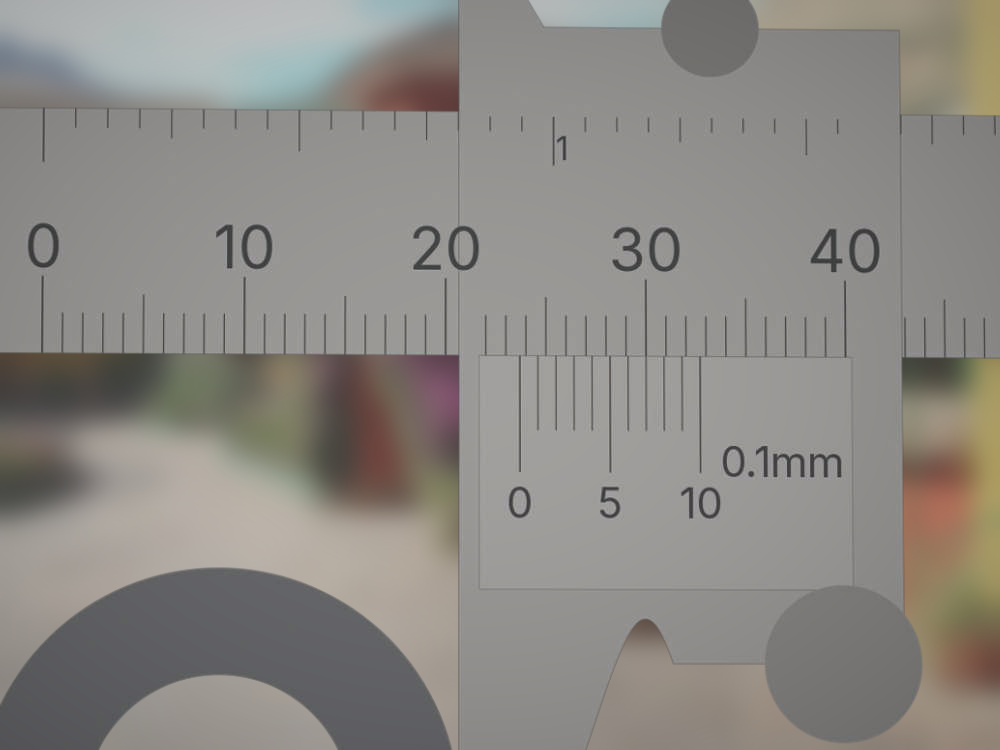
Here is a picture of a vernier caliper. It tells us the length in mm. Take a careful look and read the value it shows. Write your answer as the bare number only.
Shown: 23.7
